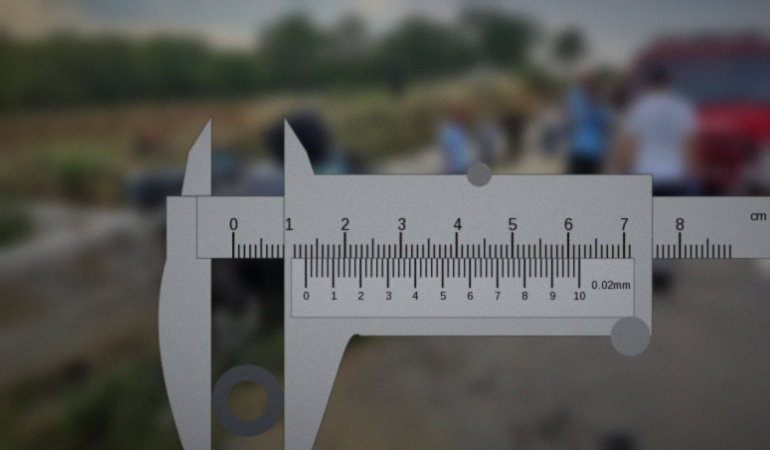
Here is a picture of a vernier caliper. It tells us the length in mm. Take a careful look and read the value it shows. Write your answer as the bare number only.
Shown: 13.0
